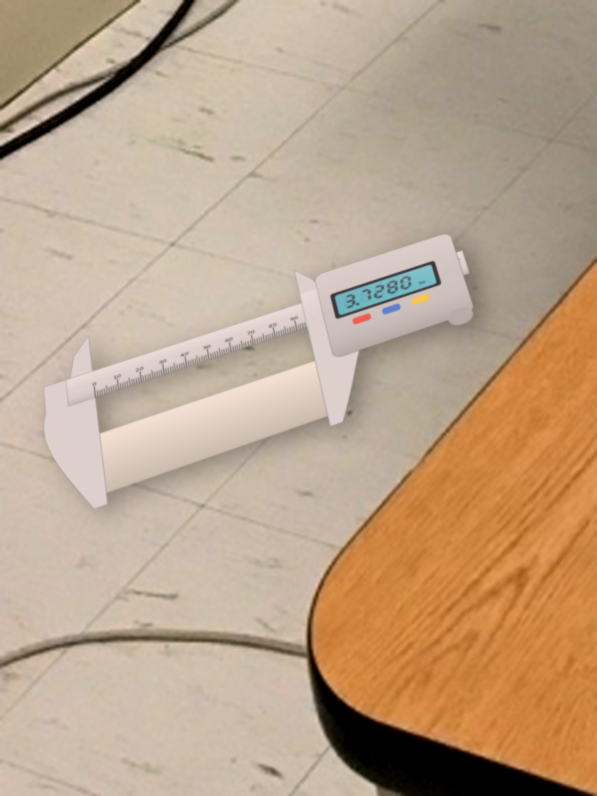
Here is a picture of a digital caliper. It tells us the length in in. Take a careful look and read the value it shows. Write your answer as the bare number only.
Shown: 3.7280
